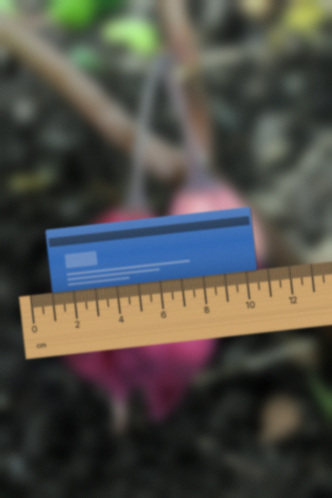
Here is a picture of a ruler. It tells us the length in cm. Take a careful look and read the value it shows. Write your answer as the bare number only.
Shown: 9.5
